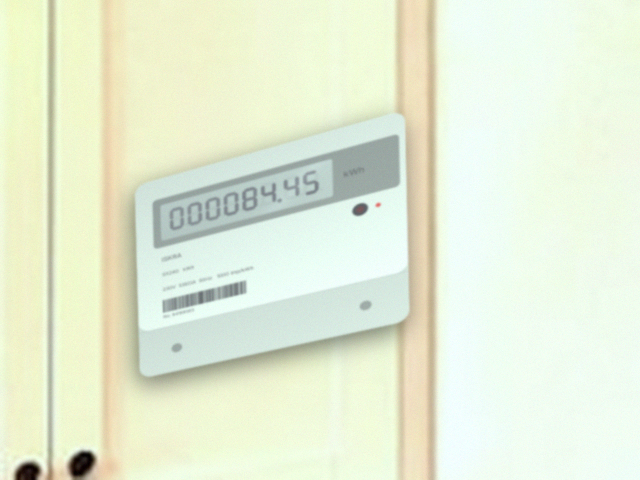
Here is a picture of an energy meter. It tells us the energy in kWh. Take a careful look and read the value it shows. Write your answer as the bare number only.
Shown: 84.45
